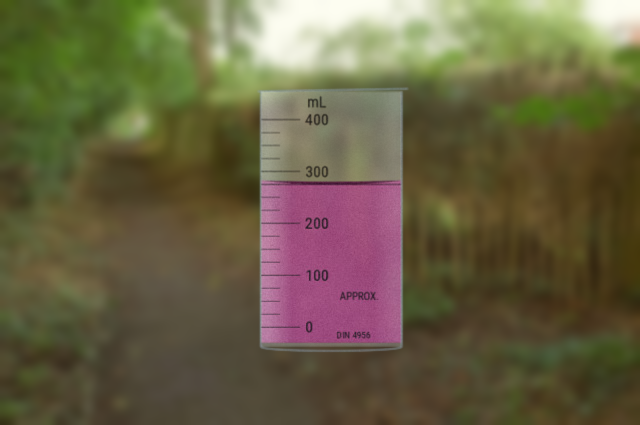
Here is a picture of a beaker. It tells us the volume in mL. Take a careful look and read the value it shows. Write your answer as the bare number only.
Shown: 275
